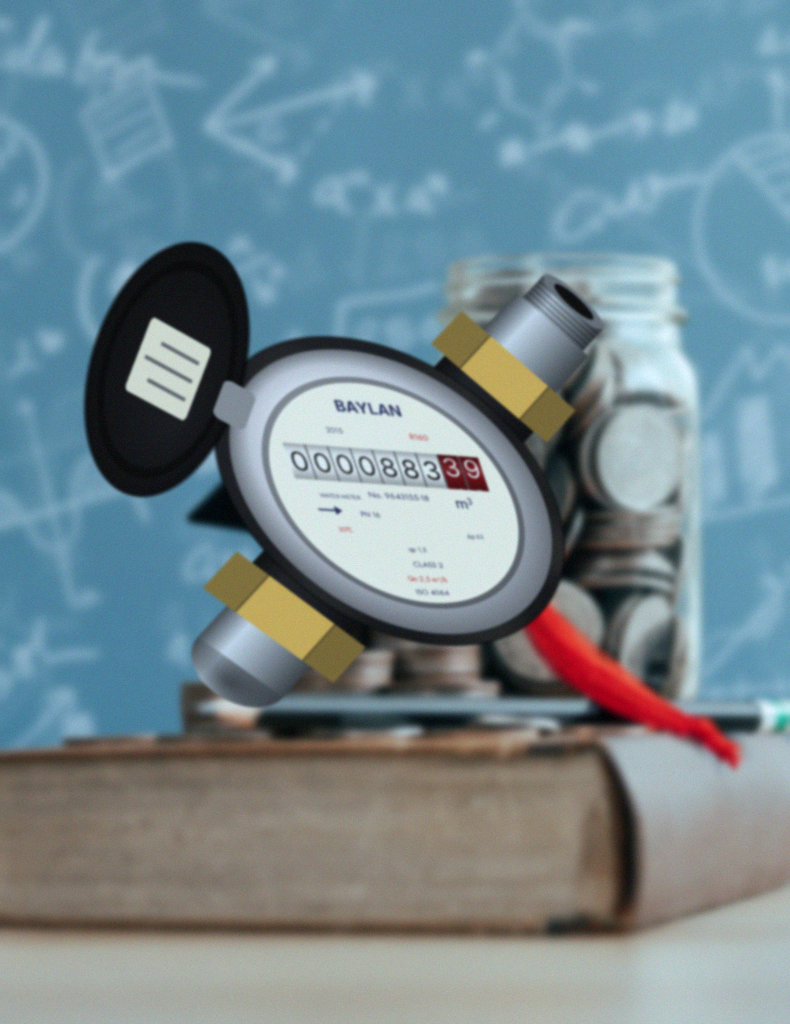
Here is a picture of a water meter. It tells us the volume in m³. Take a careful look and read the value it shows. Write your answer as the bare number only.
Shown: 883.39
